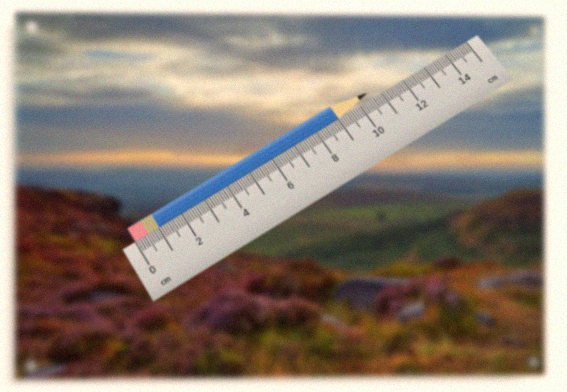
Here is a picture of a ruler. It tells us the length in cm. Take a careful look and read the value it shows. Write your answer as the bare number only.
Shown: 10.5
